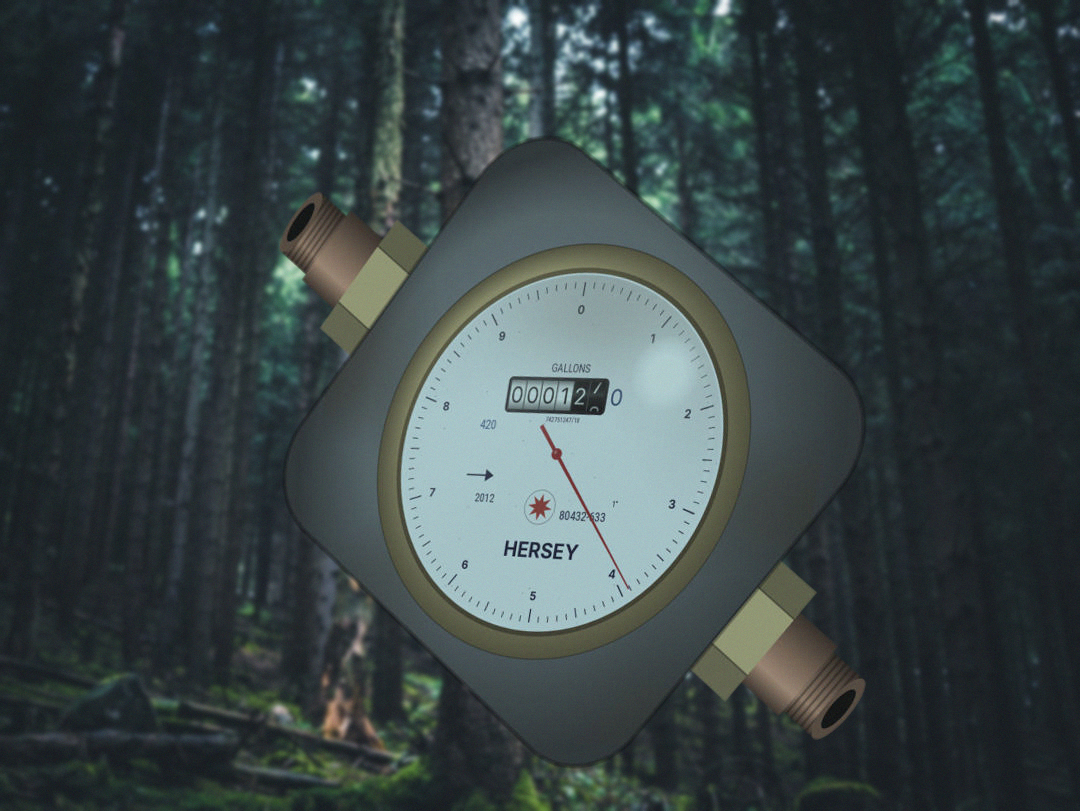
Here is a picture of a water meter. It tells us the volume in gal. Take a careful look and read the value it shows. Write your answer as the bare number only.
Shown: 1273.9
